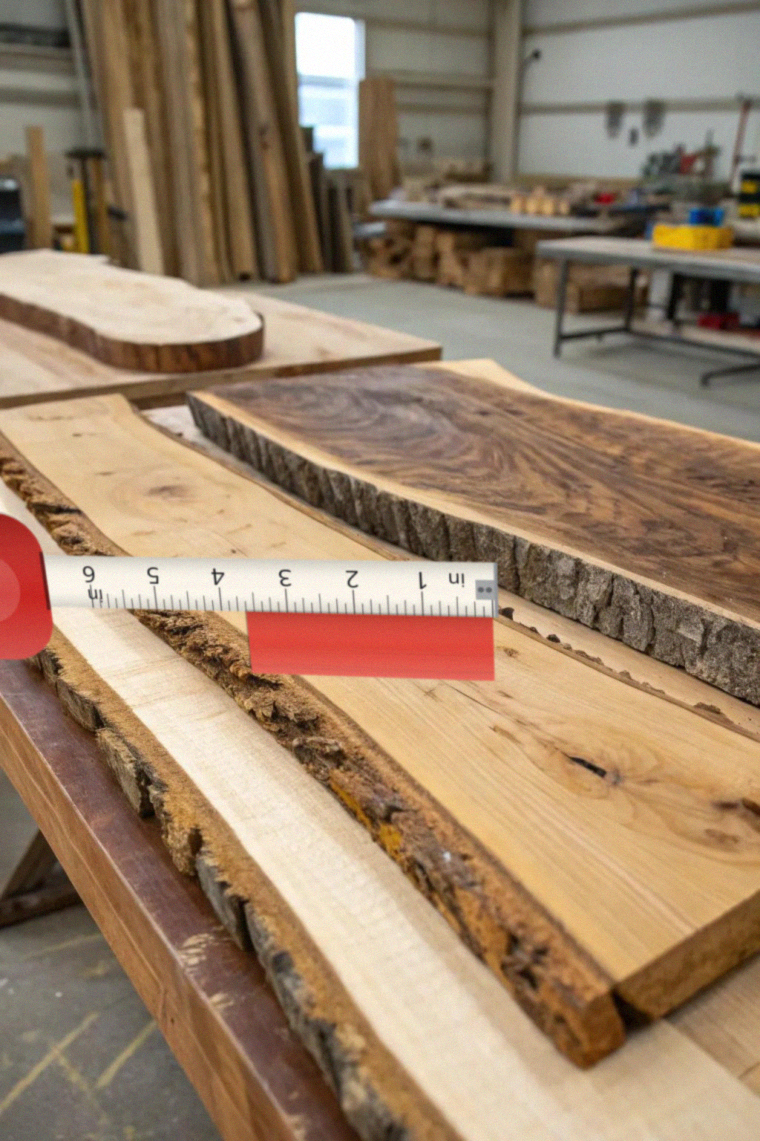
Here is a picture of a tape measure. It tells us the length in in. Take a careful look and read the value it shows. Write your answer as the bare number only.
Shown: 3.625
